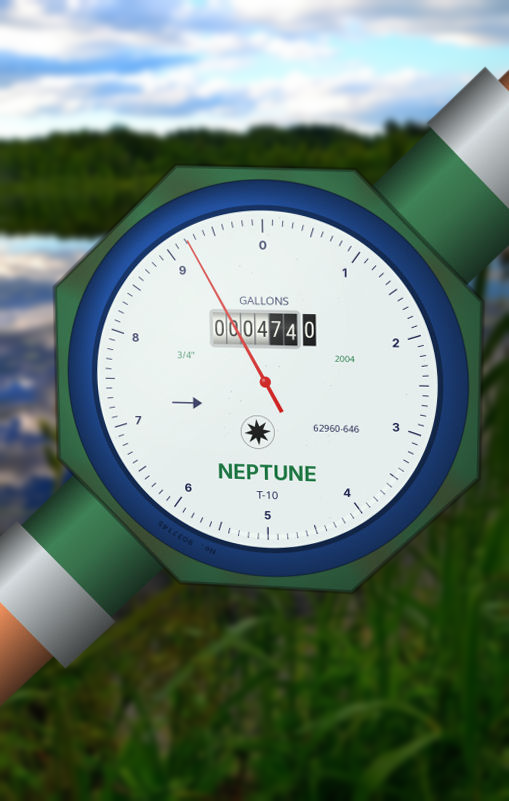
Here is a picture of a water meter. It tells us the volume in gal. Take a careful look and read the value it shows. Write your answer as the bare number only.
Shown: 4739.2
